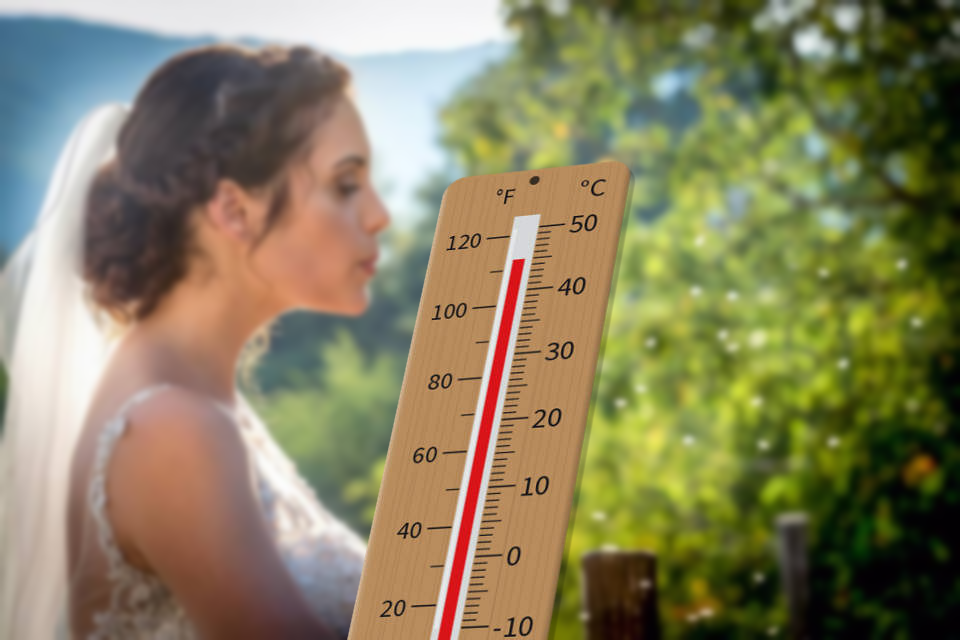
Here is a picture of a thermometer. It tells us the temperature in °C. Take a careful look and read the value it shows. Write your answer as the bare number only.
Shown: 45
